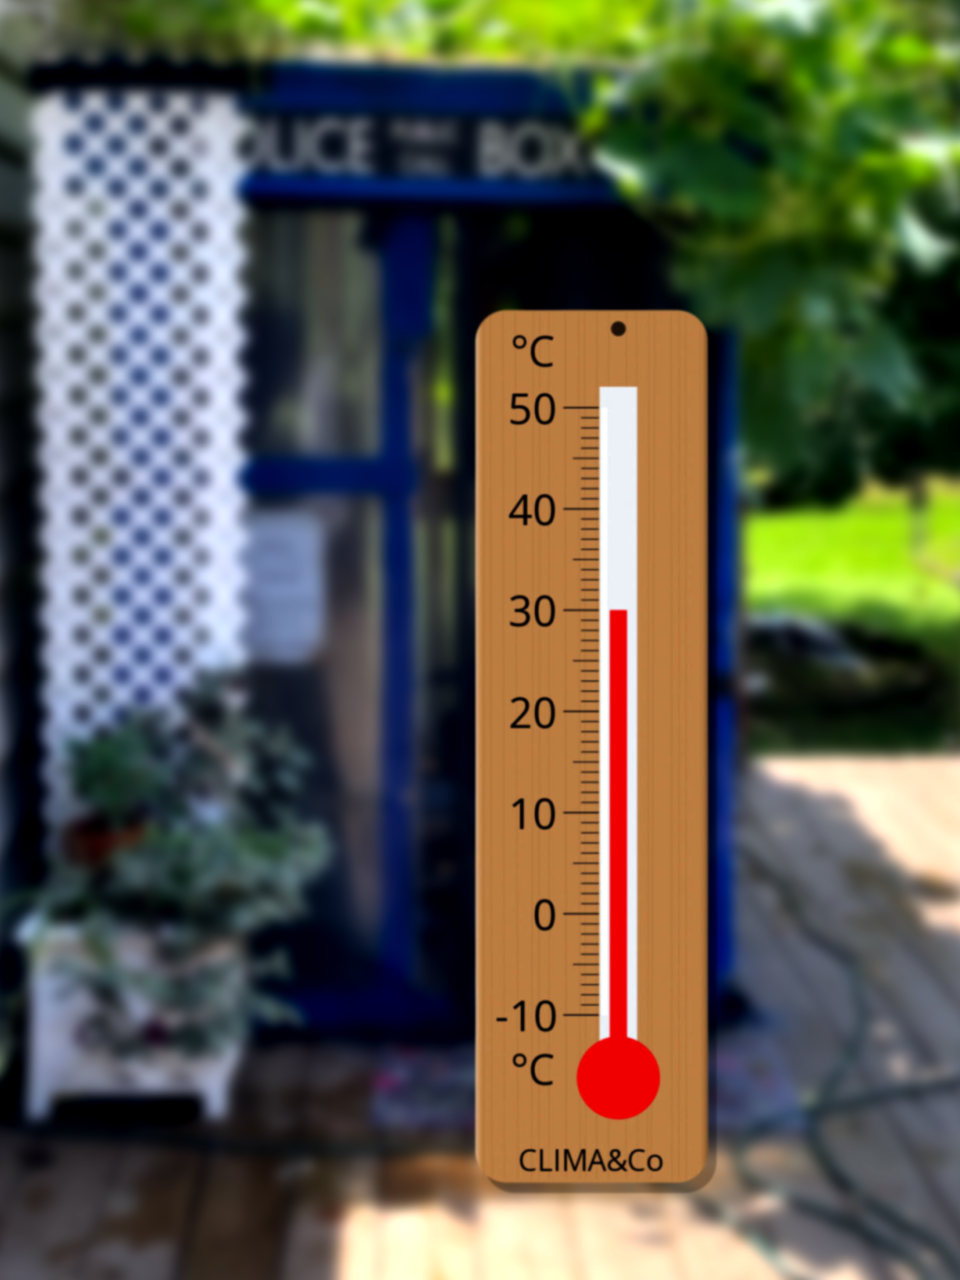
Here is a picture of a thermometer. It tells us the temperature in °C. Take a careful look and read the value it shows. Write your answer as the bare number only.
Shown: 30
